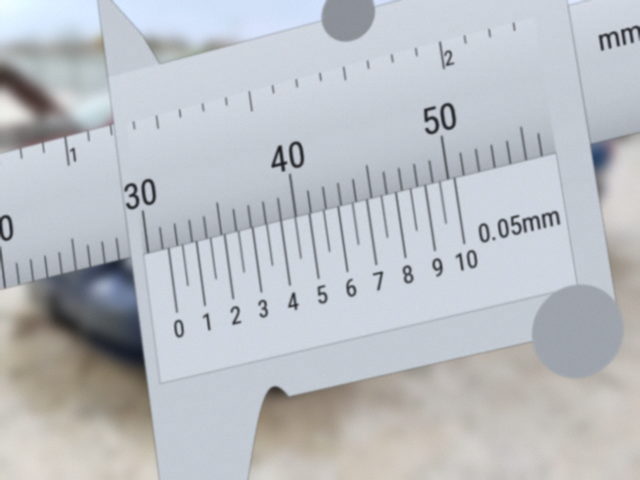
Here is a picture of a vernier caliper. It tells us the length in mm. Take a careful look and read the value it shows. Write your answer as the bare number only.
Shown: 31.4
